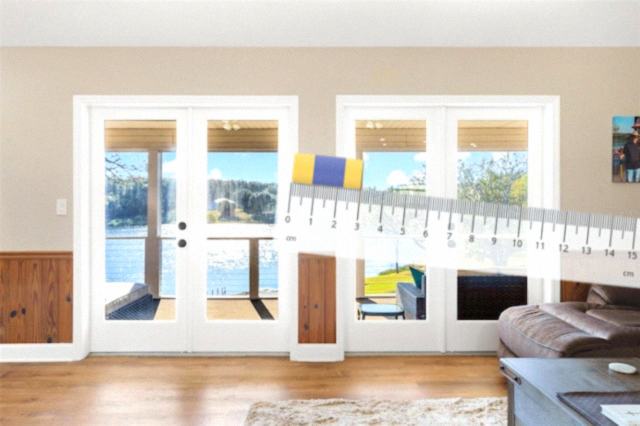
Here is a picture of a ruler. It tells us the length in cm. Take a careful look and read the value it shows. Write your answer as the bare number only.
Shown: 3
